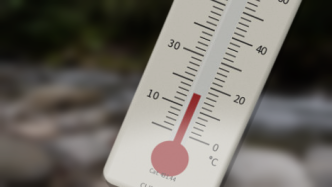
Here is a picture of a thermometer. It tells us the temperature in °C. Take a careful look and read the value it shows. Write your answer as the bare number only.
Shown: 16
